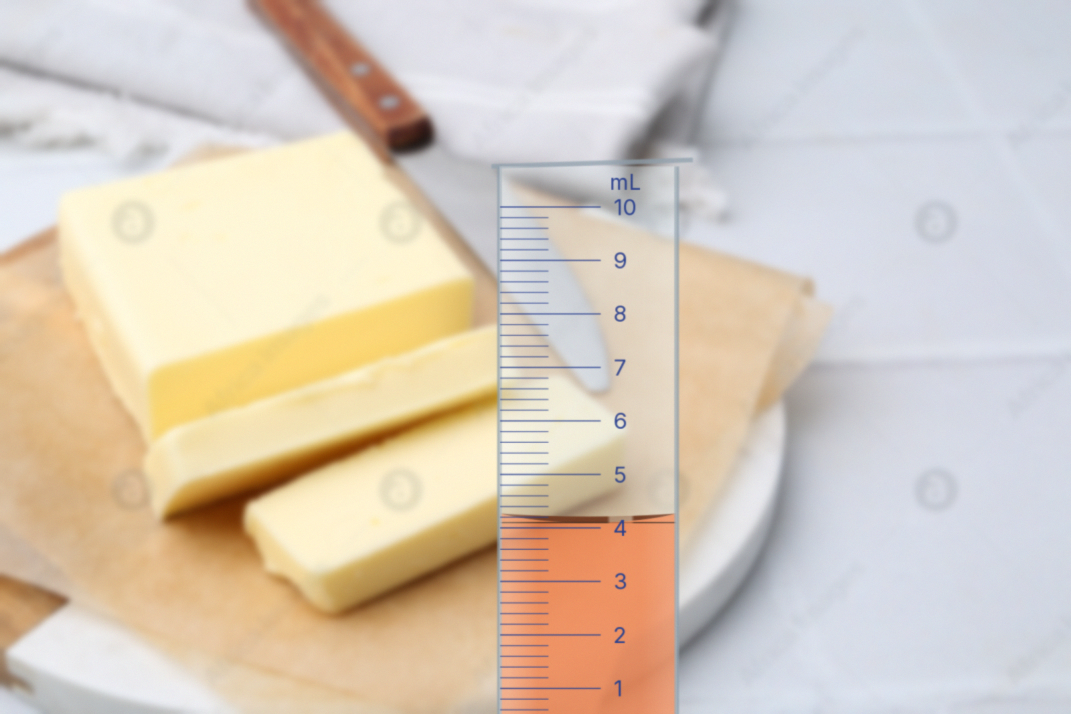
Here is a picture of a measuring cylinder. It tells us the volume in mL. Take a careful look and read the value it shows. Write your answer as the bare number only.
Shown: 4.1
